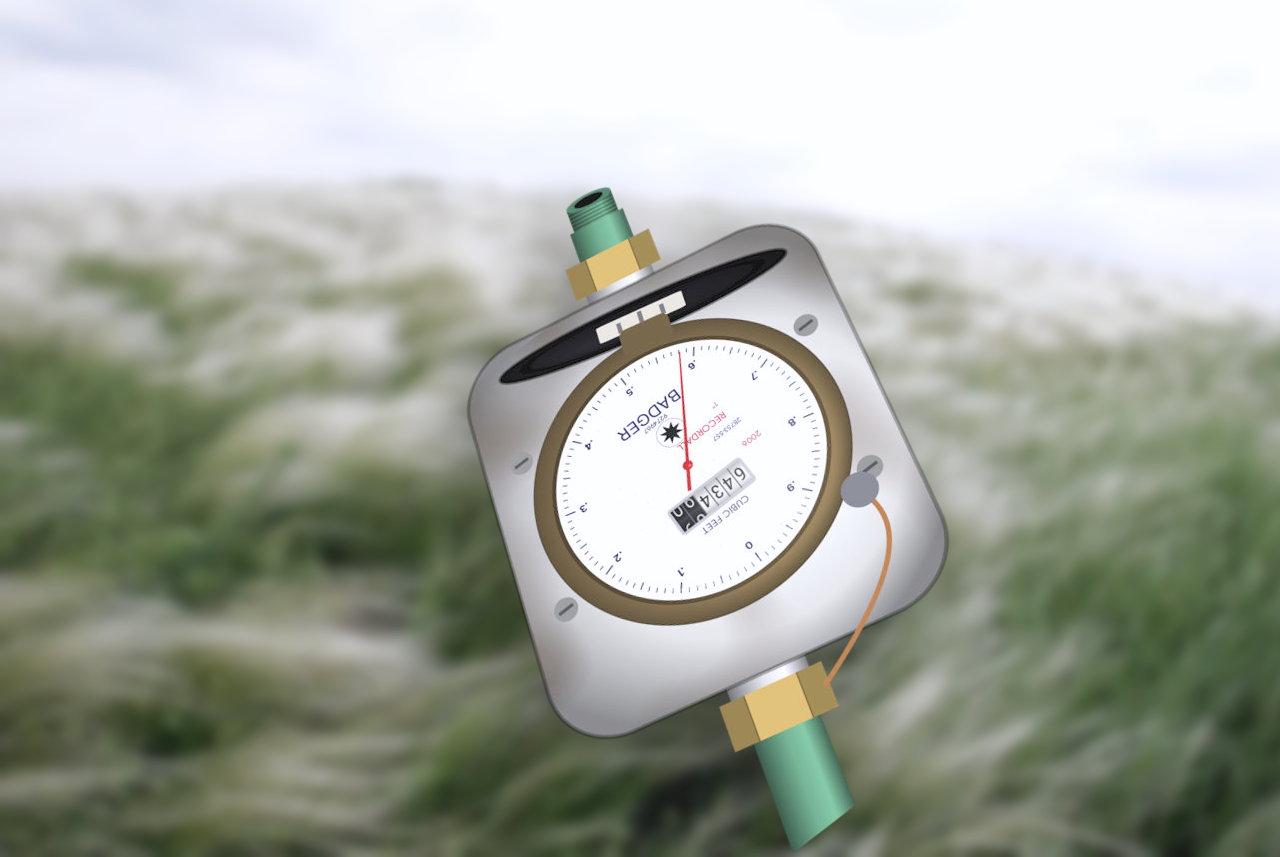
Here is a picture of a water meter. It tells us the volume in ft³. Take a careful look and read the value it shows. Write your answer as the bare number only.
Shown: 643489.58
